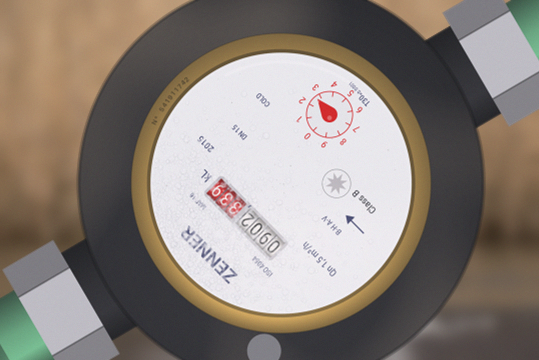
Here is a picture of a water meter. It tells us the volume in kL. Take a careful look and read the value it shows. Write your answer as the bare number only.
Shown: 902.3392
